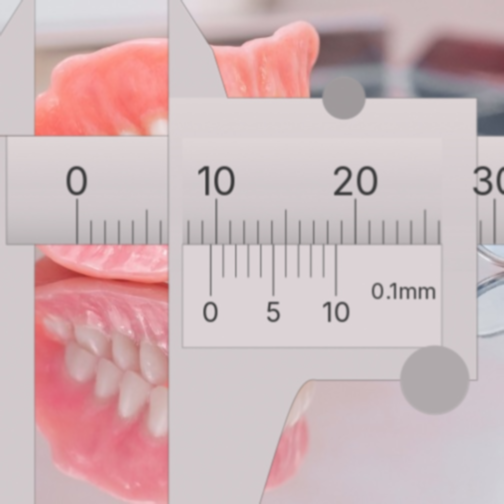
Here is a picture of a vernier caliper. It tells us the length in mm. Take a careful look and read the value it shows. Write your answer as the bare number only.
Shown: 9.6
